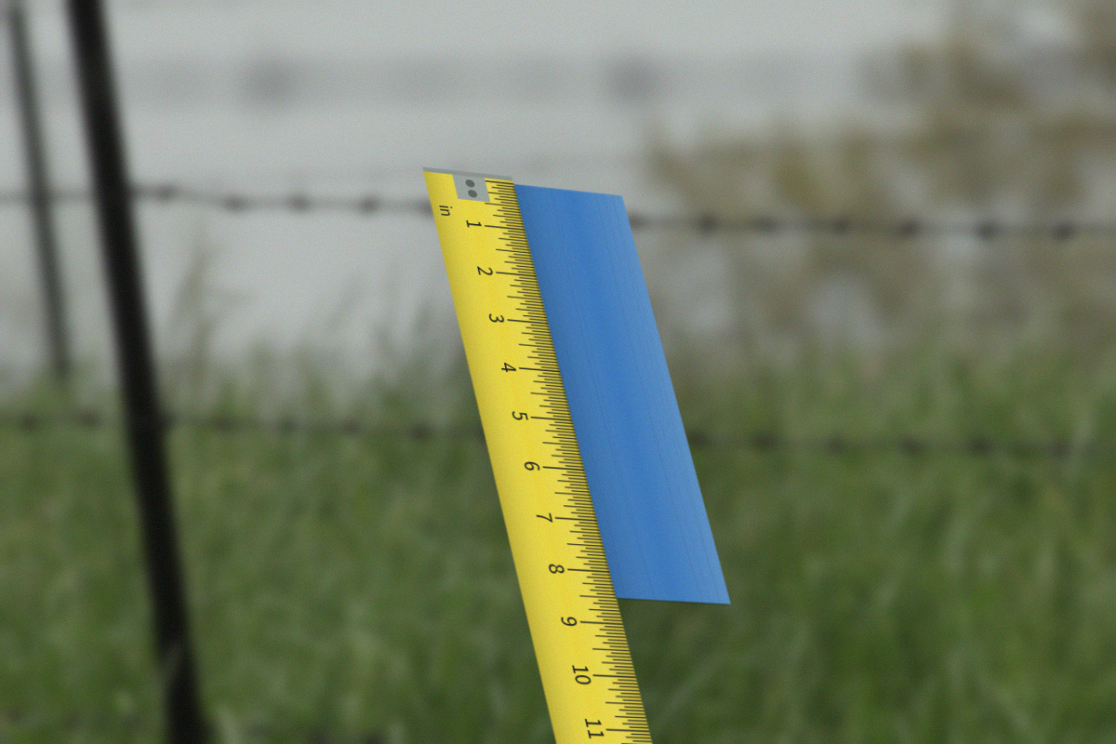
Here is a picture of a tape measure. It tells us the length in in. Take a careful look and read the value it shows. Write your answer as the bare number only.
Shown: 8.5
